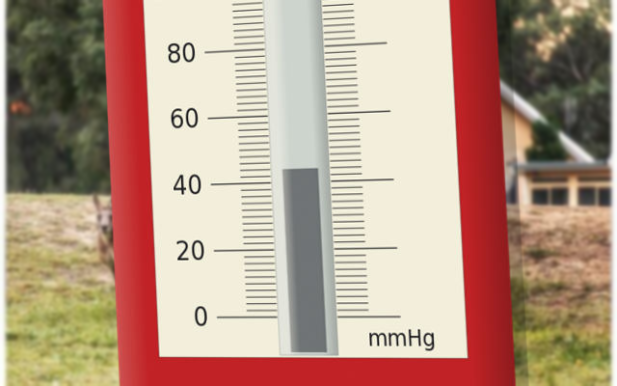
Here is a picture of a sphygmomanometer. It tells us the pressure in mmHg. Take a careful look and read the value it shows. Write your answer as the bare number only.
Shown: 44
